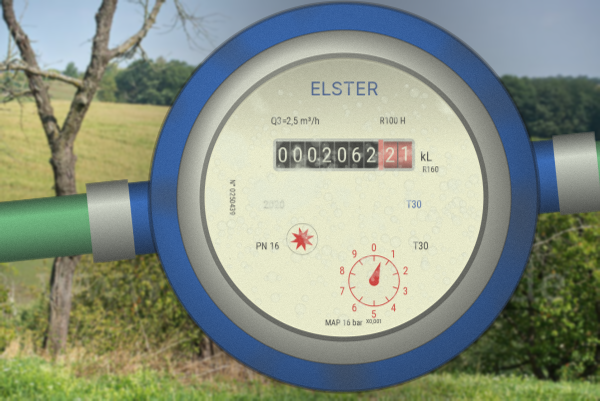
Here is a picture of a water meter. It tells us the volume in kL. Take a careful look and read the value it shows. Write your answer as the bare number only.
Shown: 2062.210
